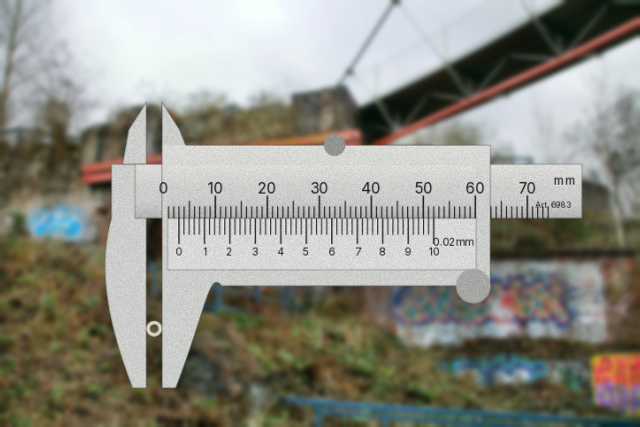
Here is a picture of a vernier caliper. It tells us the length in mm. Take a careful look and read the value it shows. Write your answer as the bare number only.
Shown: 3.0
